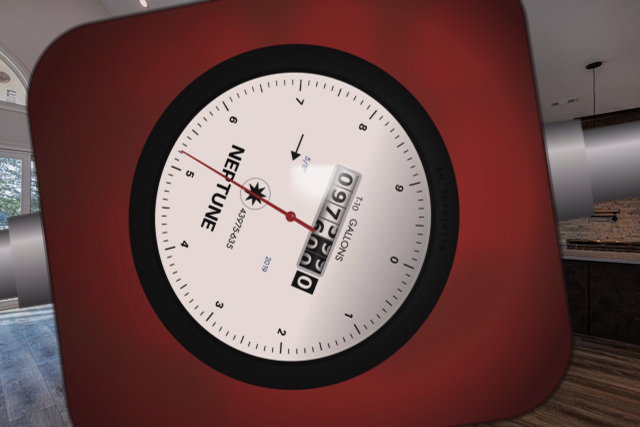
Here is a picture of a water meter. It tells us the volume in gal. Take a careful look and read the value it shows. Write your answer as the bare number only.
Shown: 975995.2
